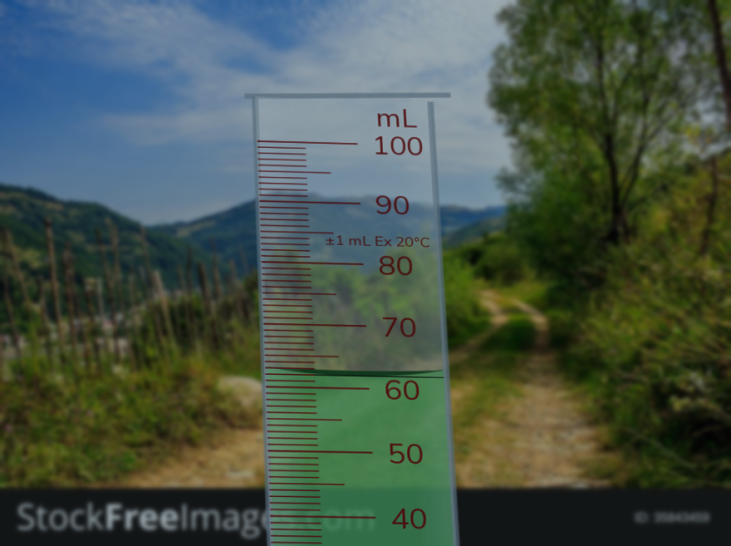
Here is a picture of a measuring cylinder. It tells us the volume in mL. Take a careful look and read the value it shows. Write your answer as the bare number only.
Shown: 62
